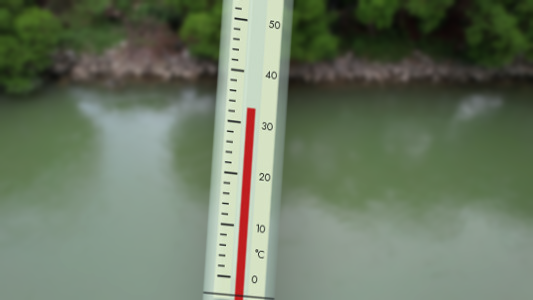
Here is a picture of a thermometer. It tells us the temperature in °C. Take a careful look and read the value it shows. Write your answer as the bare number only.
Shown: 33
